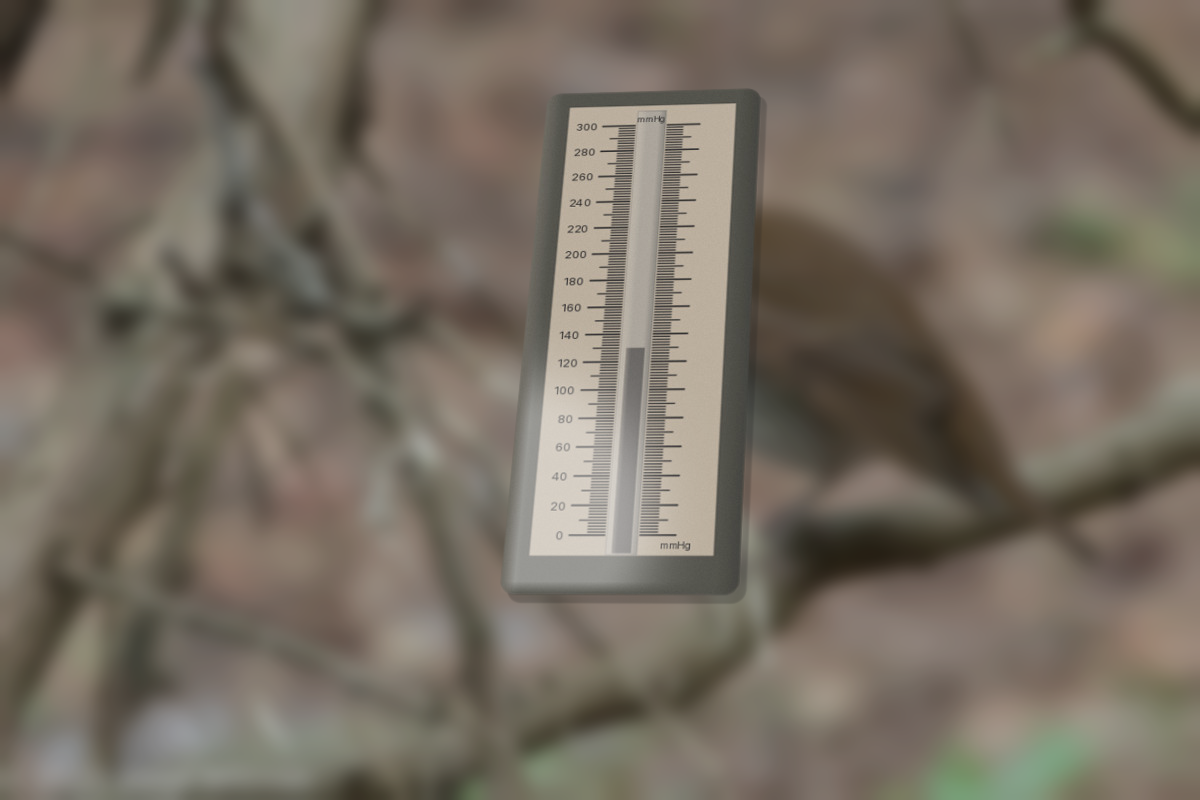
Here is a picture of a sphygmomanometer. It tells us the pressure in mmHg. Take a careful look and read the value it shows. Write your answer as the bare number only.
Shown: 130
